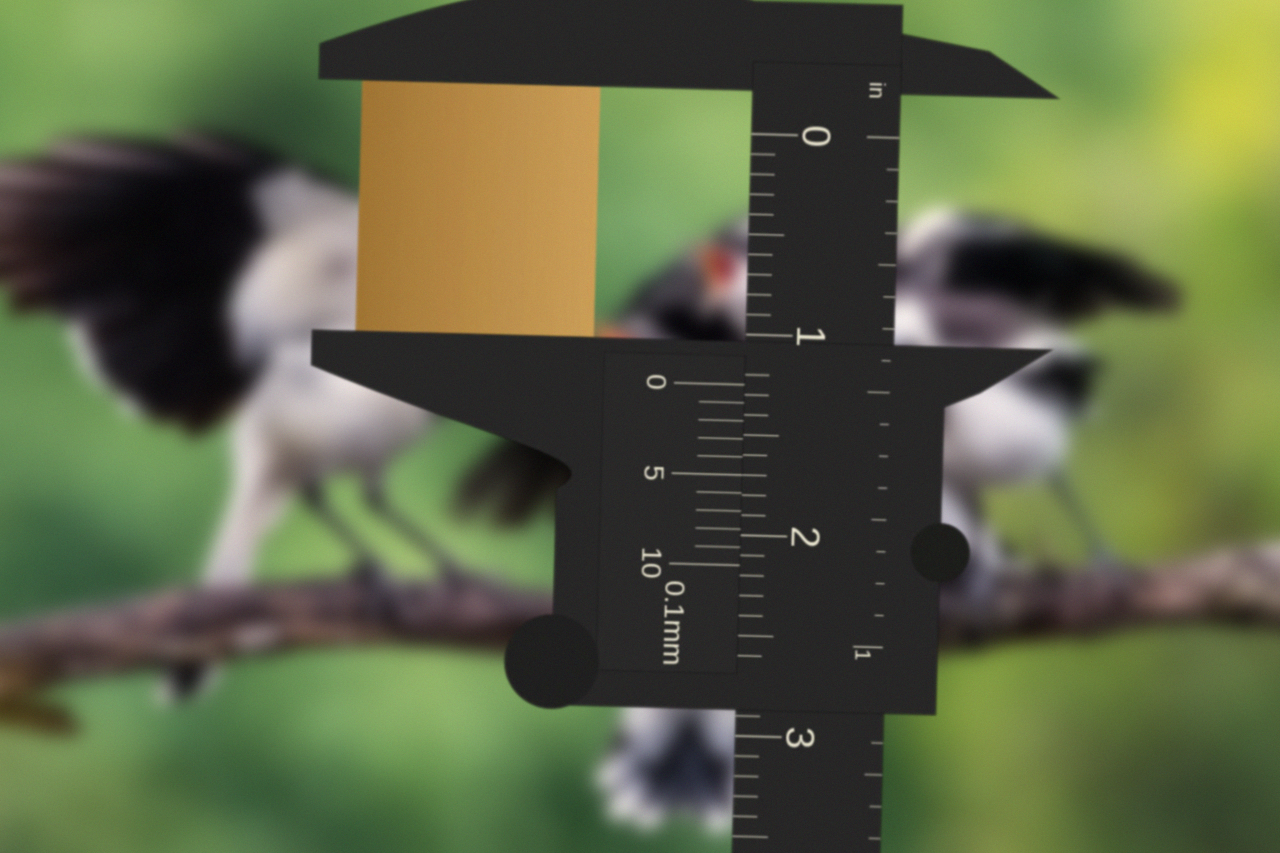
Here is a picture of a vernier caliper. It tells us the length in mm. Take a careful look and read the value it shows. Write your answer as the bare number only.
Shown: 12.5
